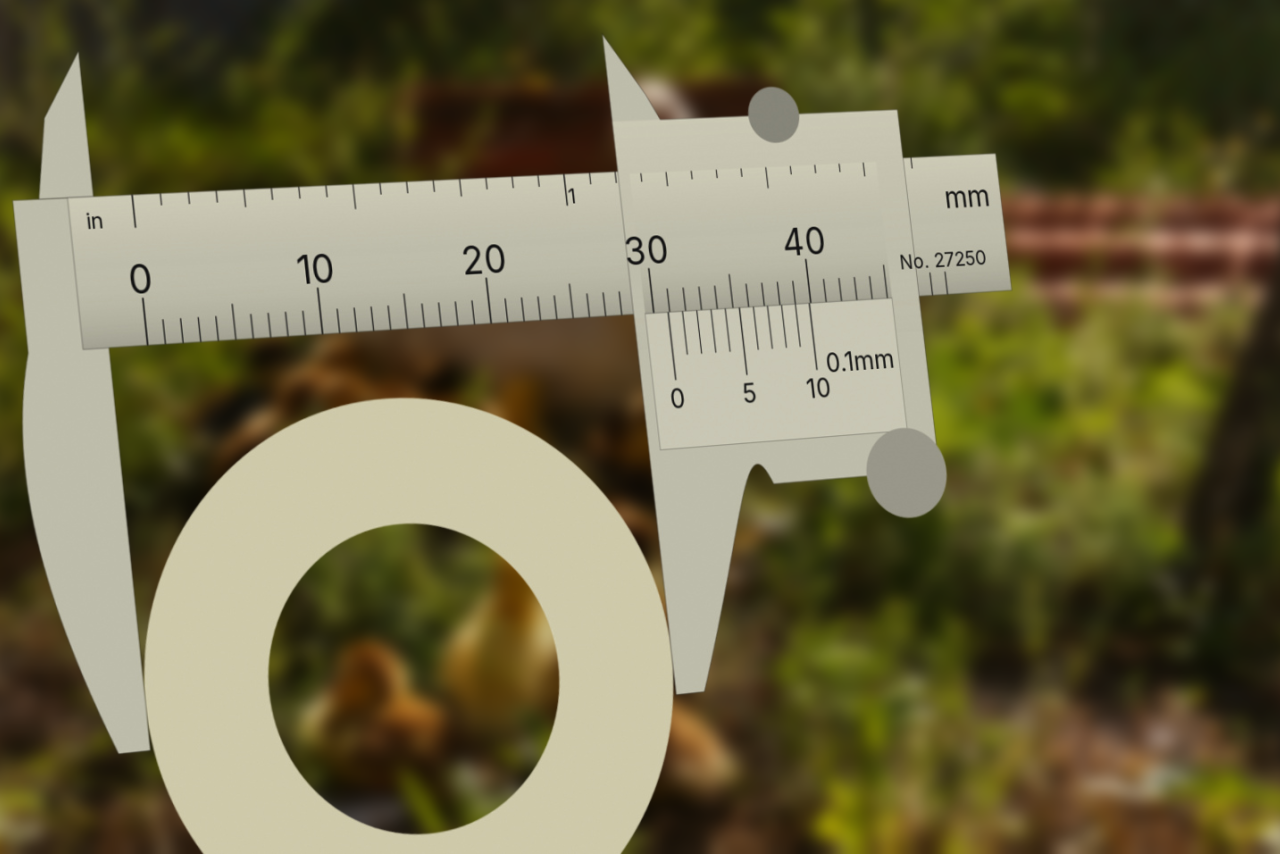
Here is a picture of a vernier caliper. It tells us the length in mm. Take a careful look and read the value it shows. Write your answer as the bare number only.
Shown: 30.9
